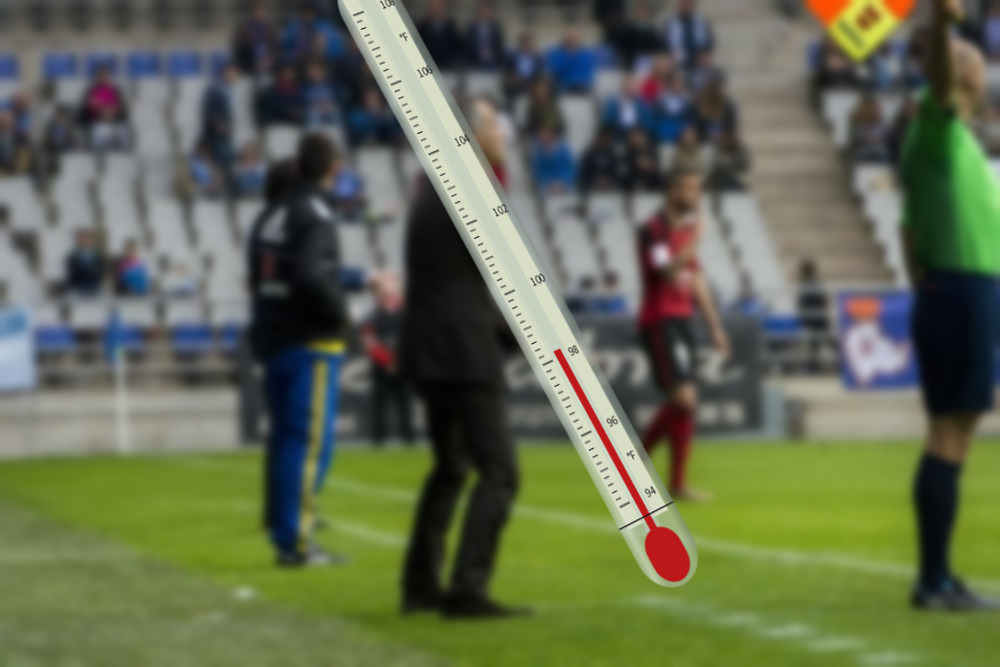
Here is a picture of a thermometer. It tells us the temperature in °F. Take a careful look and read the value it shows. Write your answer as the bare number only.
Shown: 98.2
